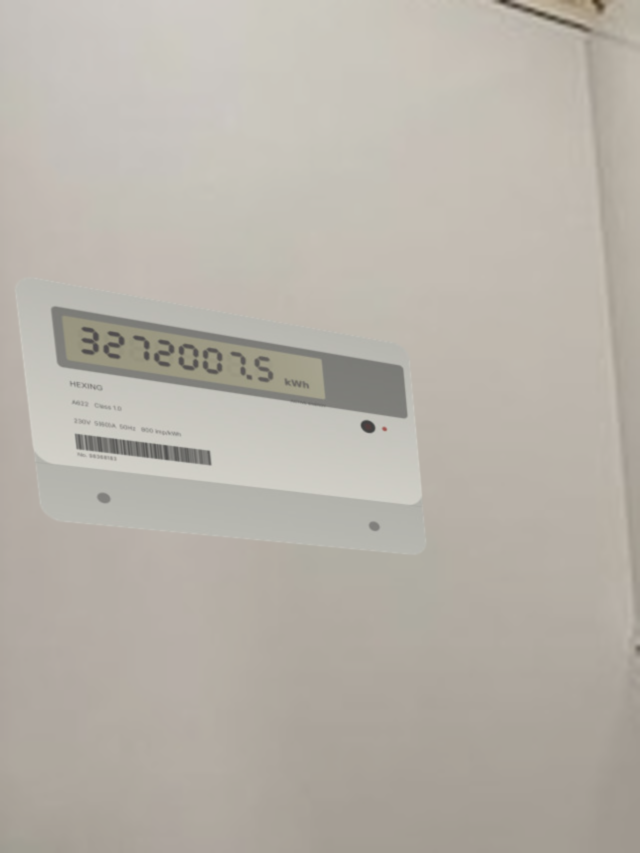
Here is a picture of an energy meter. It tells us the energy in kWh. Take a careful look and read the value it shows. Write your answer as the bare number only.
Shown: 3272007.5
